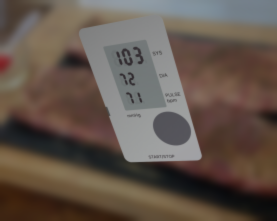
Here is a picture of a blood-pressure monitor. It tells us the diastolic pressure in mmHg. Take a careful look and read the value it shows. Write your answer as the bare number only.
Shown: 72
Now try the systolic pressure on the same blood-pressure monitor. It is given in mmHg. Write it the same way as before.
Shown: 103
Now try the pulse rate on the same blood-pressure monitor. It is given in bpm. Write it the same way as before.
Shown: 71
